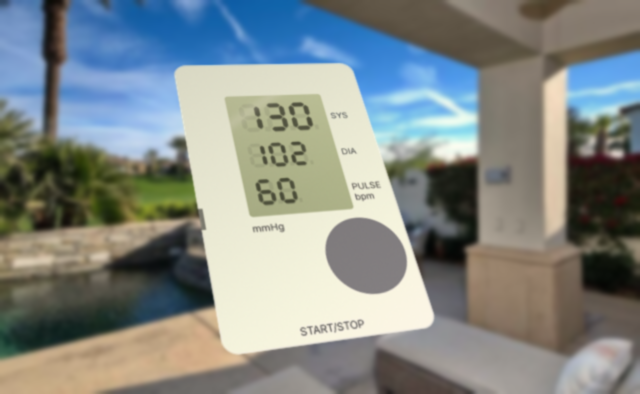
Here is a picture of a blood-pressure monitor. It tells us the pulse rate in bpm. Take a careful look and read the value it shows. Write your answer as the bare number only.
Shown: 60
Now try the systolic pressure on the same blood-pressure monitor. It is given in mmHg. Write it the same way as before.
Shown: 130
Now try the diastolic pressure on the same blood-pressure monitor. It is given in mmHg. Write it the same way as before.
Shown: 102
